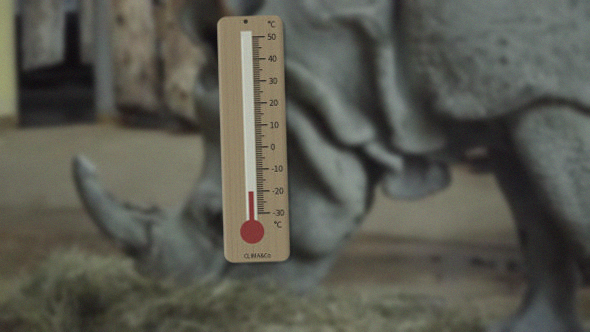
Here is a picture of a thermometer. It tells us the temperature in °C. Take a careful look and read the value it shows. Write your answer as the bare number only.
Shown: -20
